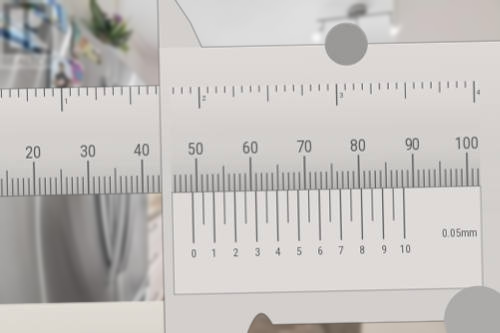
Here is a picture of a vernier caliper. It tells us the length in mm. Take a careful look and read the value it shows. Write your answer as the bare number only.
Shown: 49.2
